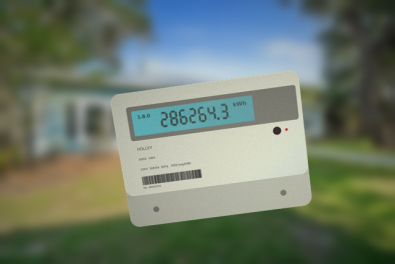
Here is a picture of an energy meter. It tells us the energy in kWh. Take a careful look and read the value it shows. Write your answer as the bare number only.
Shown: 286264.3
